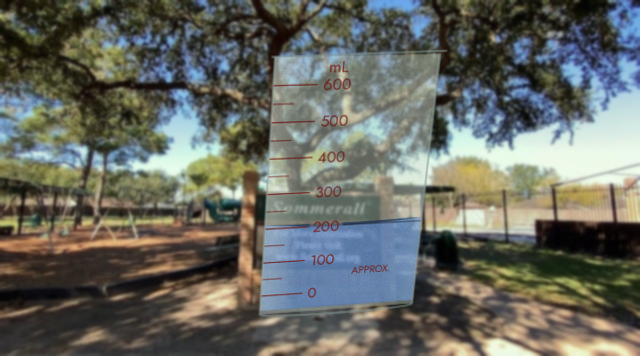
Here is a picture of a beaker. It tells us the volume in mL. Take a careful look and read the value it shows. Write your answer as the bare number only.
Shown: 200
